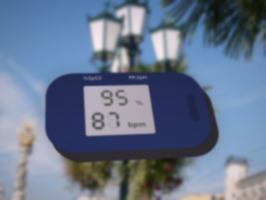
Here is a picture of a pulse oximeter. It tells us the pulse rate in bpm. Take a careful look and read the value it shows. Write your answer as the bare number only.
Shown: 87
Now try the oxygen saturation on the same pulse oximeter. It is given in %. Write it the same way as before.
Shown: 95
